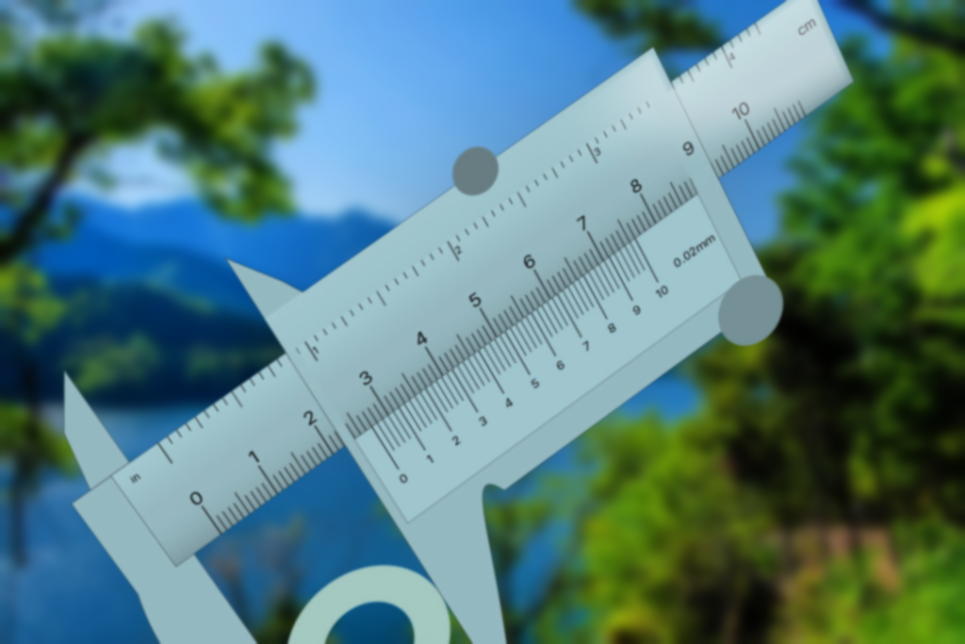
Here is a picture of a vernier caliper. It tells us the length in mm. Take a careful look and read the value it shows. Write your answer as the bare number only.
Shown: 27.0
